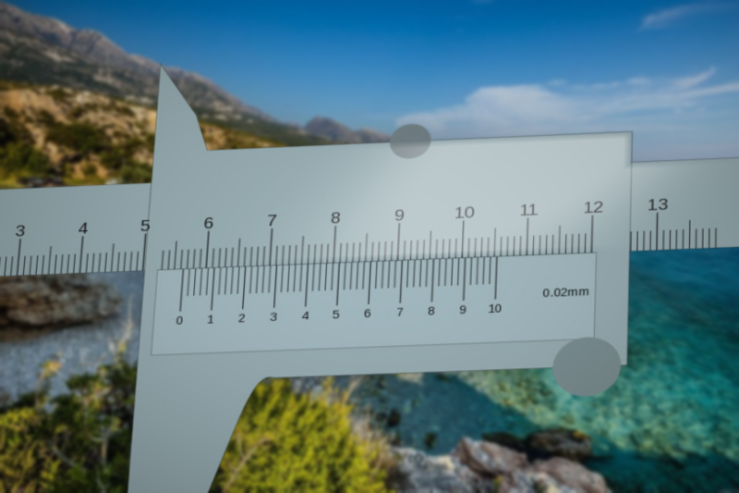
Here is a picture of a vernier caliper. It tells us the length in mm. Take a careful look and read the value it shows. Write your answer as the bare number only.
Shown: 56.4
